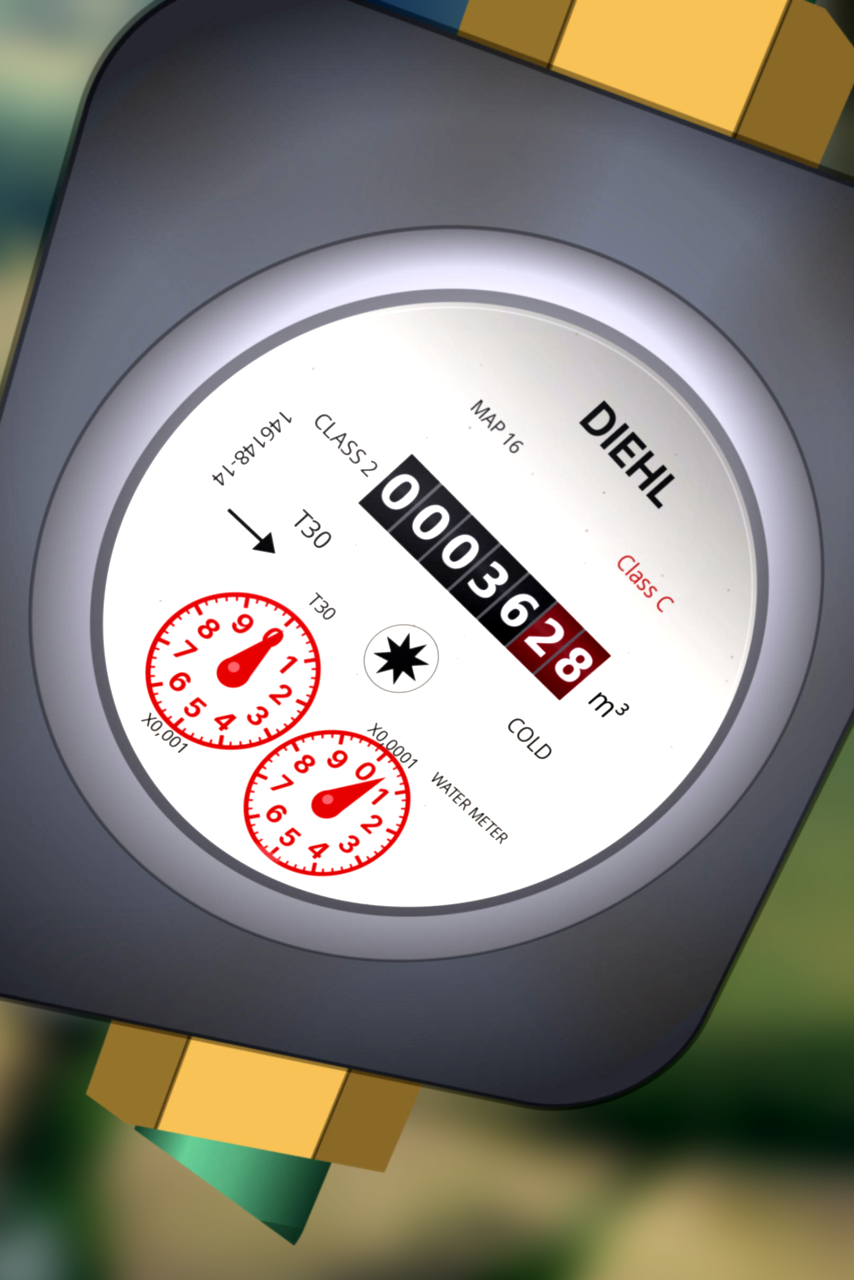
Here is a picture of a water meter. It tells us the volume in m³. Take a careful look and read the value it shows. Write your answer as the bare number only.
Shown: 36.2800
